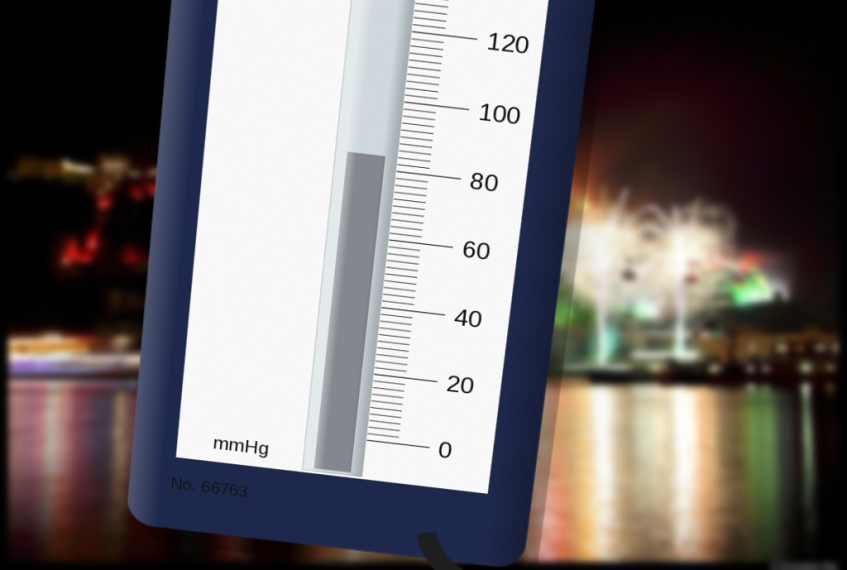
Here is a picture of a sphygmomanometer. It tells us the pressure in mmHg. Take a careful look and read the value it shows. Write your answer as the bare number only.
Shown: 84
